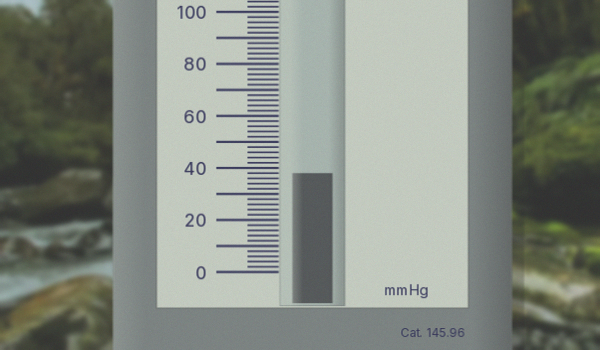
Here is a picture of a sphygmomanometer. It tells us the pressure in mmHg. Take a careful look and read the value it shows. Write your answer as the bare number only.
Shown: 38
